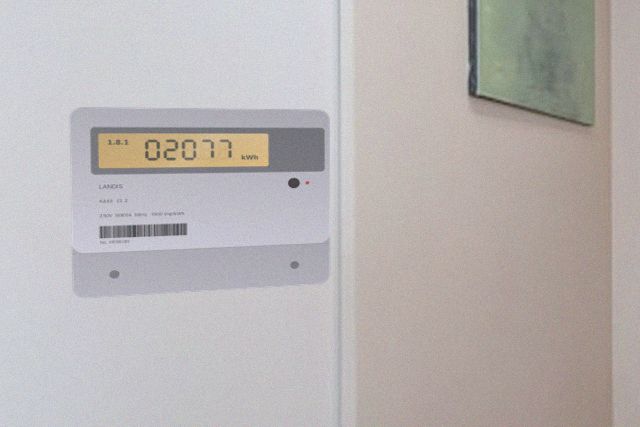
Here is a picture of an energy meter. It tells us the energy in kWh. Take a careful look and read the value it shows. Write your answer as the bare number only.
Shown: 2077
